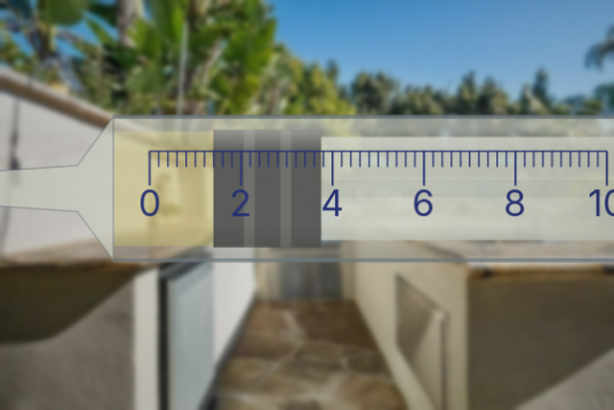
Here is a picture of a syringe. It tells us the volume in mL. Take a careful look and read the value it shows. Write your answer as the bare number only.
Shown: 1.4
